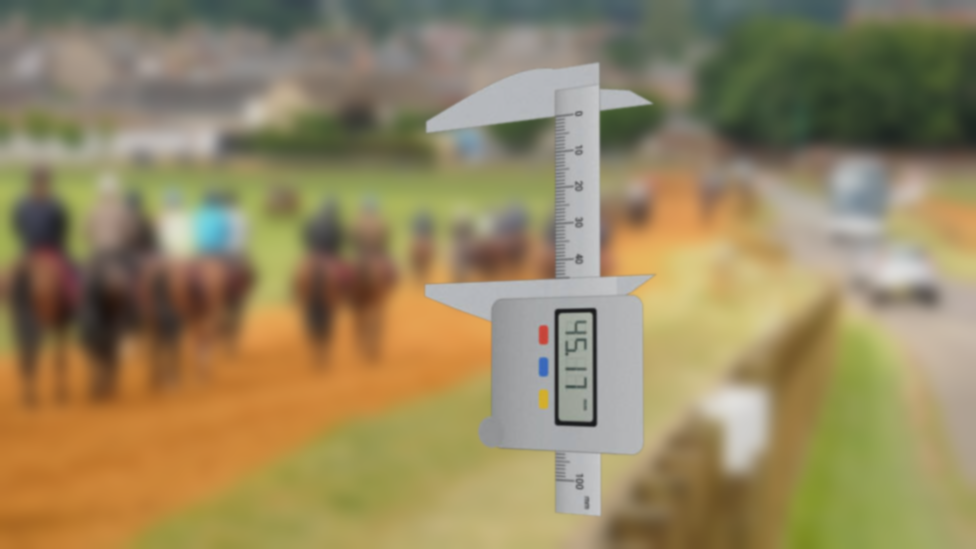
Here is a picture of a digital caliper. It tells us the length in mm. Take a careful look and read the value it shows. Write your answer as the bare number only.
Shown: 45.17
